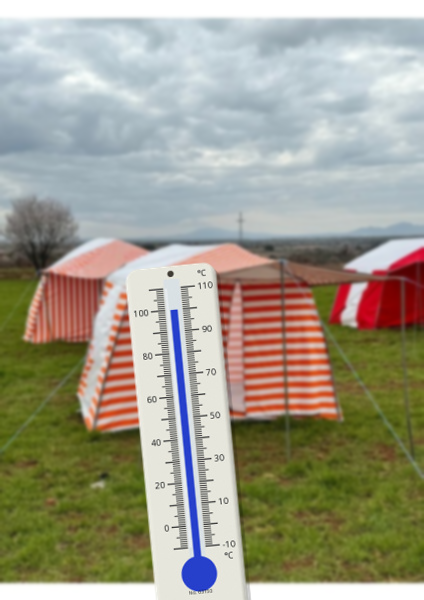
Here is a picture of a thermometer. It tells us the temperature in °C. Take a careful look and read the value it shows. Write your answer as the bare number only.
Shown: 100
